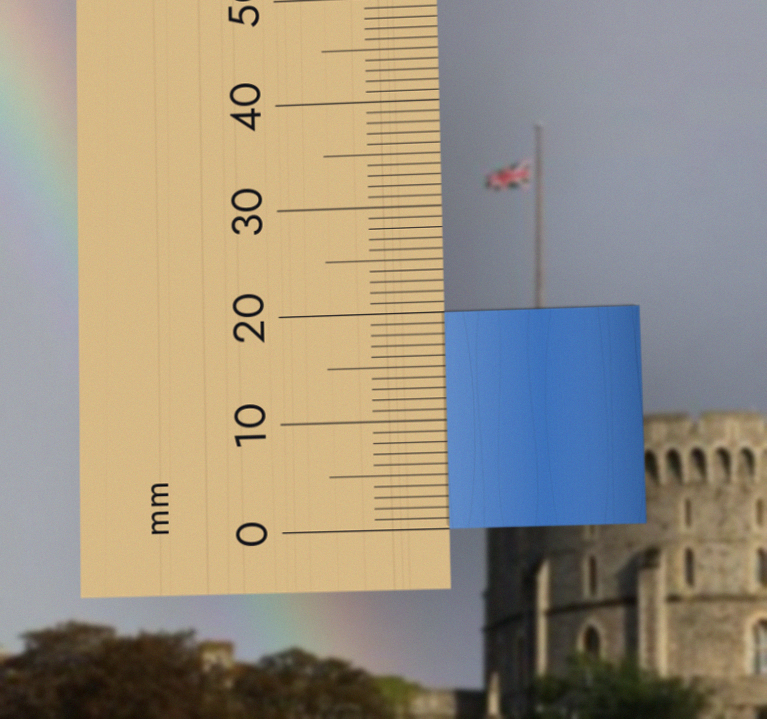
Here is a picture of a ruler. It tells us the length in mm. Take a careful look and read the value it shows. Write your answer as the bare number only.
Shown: 20
